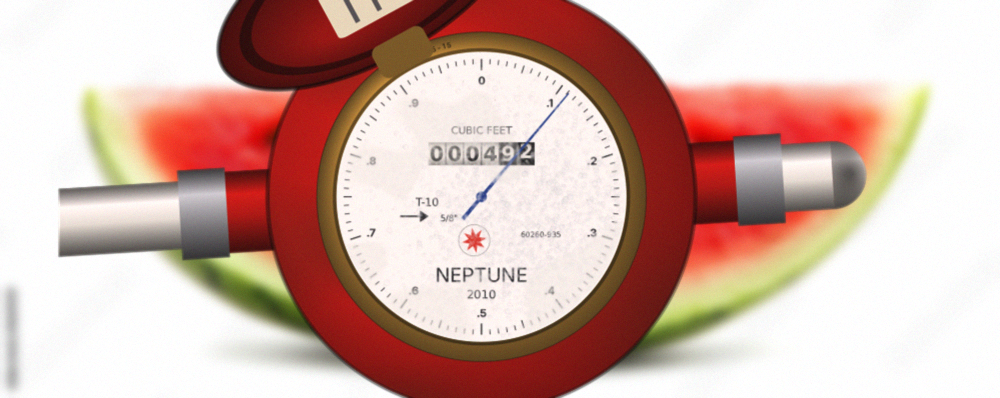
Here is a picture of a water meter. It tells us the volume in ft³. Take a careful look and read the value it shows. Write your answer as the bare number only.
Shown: 492.11
